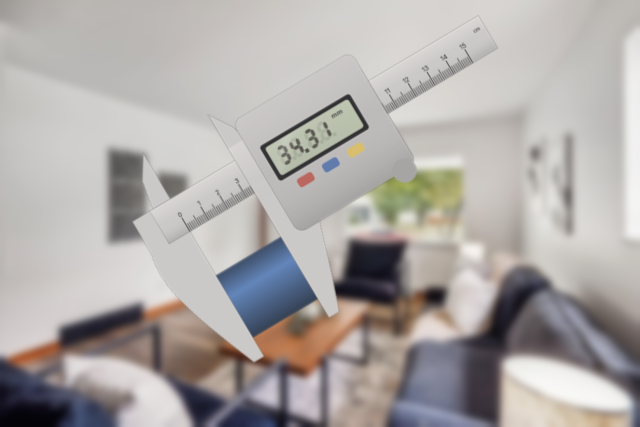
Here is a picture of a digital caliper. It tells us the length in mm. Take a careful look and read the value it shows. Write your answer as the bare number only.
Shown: 34.31
